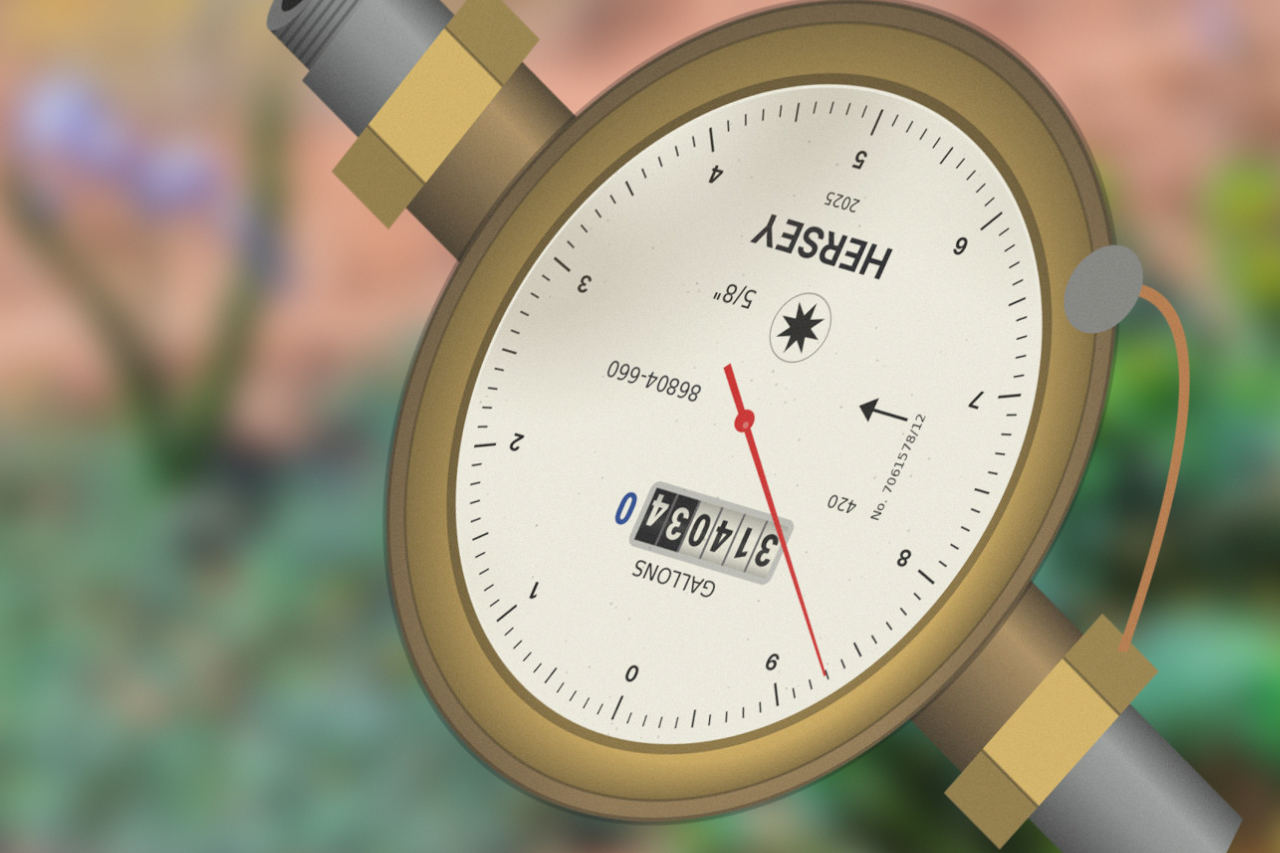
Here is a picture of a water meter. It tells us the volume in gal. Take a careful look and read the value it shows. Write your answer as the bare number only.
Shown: 3140338.7
